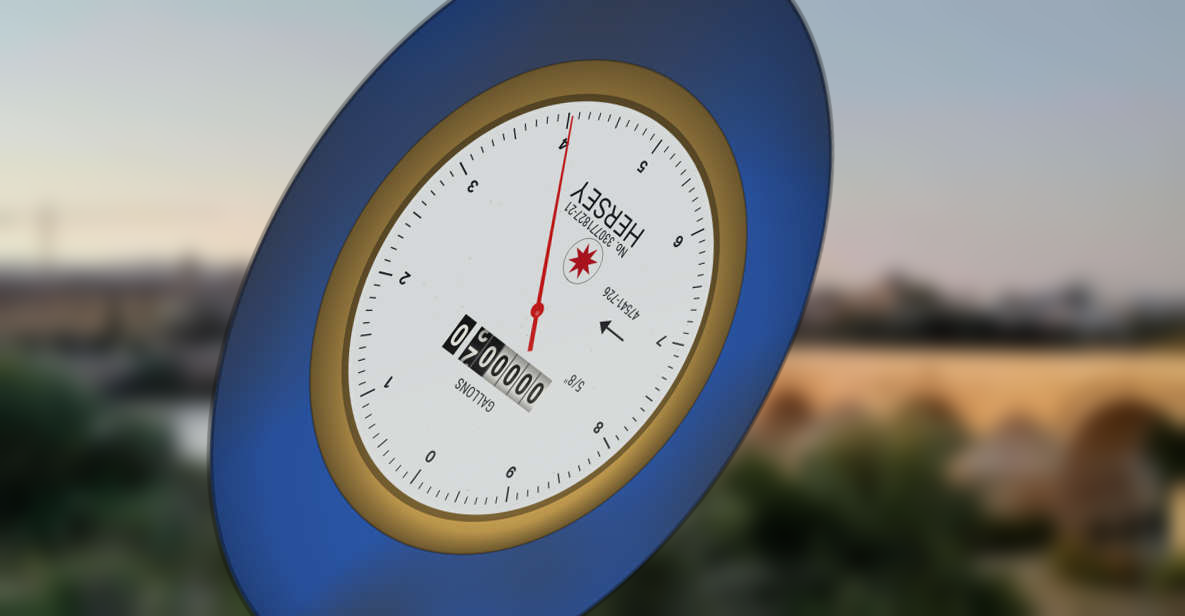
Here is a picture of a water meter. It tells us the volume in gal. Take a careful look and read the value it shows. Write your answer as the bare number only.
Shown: 24.0
